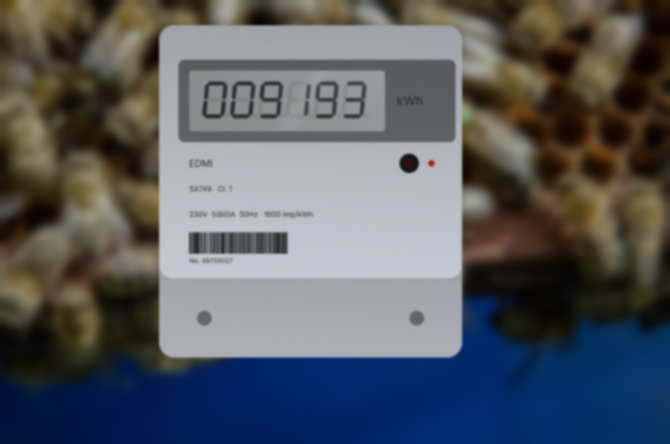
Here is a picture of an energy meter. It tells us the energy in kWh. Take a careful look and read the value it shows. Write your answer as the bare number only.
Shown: 9193
